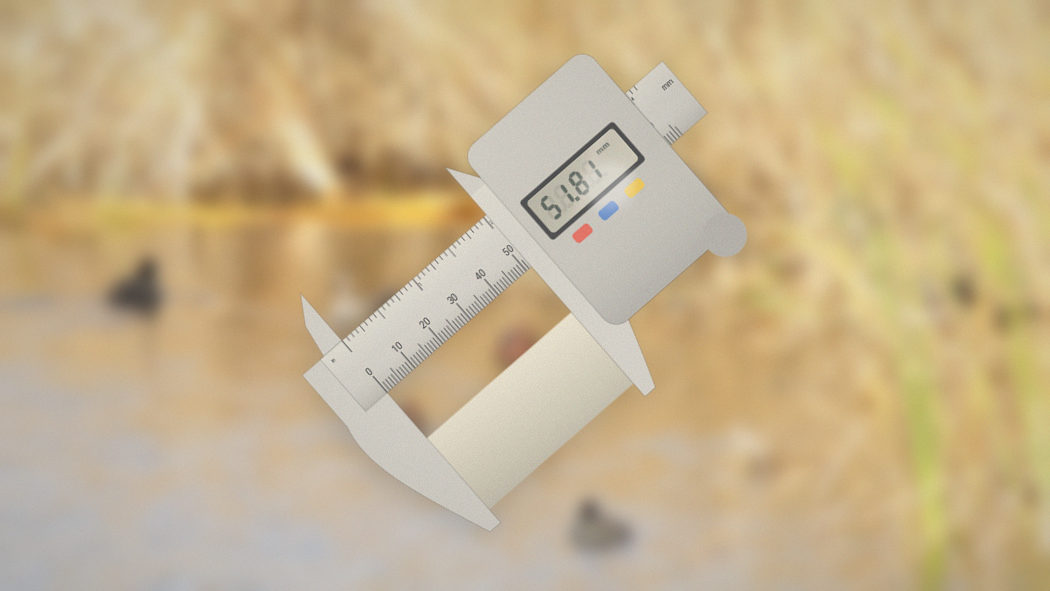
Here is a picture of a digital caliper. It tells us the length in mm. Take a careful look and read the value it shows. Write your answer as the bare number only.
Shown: 51.81
